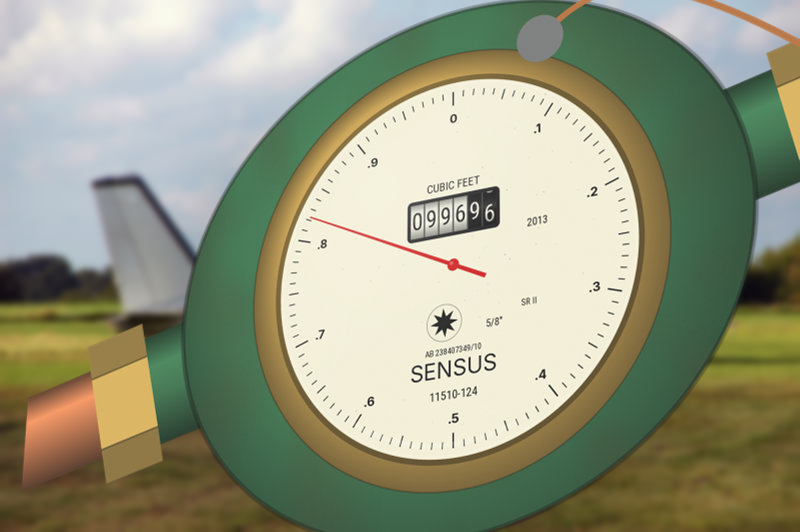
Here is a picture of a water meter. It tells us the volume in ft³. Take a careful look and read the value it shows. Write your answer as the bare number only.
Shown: 99695.82
